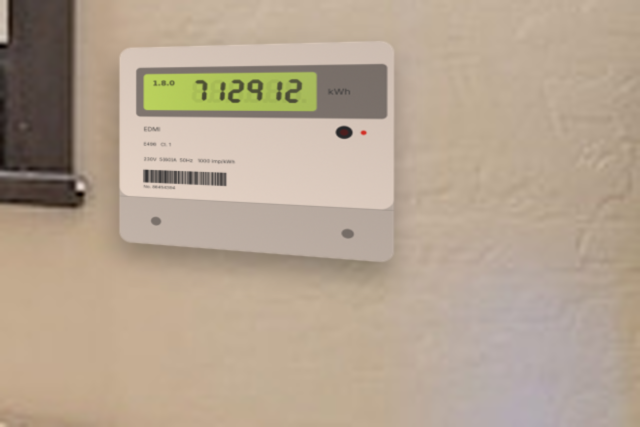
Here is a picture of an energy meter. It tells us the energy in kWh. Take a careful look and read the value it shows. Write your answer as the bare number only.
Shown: 712912
